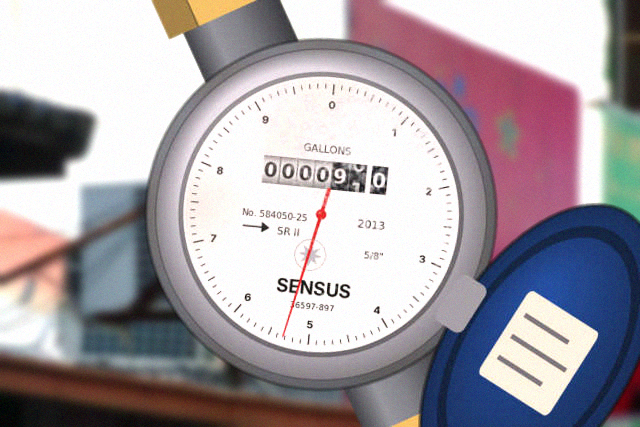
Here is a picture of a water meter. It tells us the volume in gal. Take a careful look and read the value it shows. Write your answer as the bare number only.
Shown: 905.3
